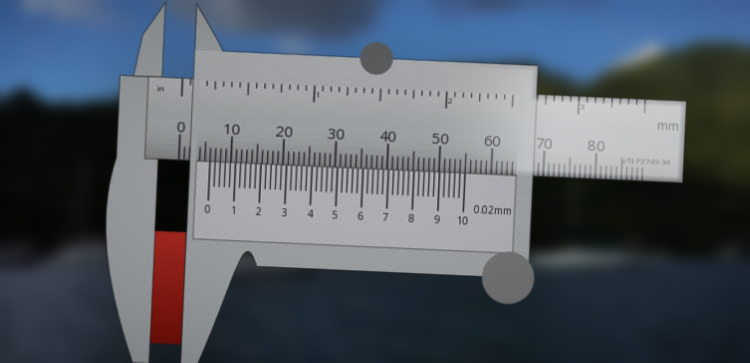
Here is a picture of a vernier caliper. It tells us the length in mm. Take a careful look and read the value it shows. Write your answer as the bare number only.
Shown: 6.0
